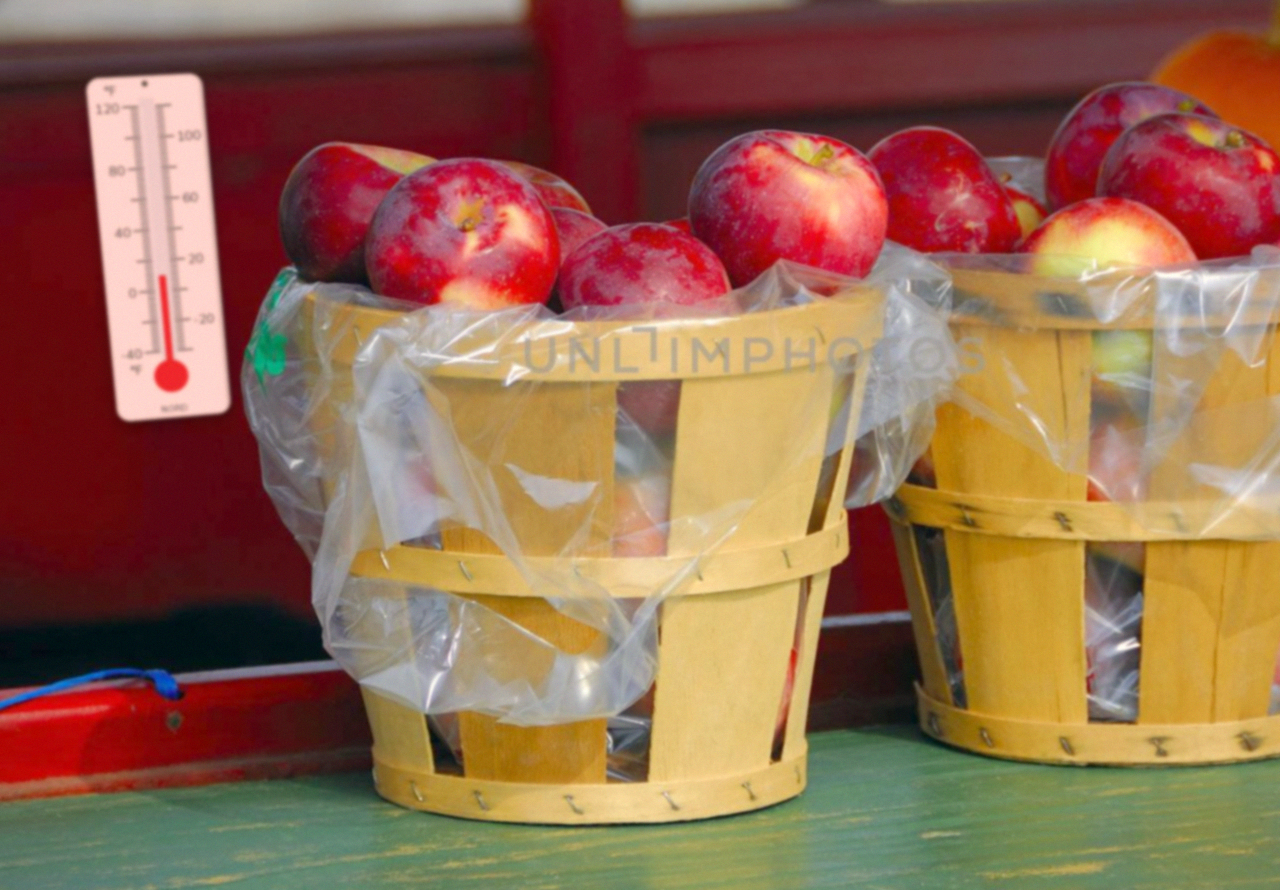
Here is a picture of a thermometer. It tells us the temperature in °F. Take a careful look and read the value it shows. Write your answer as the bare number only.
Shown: 10
